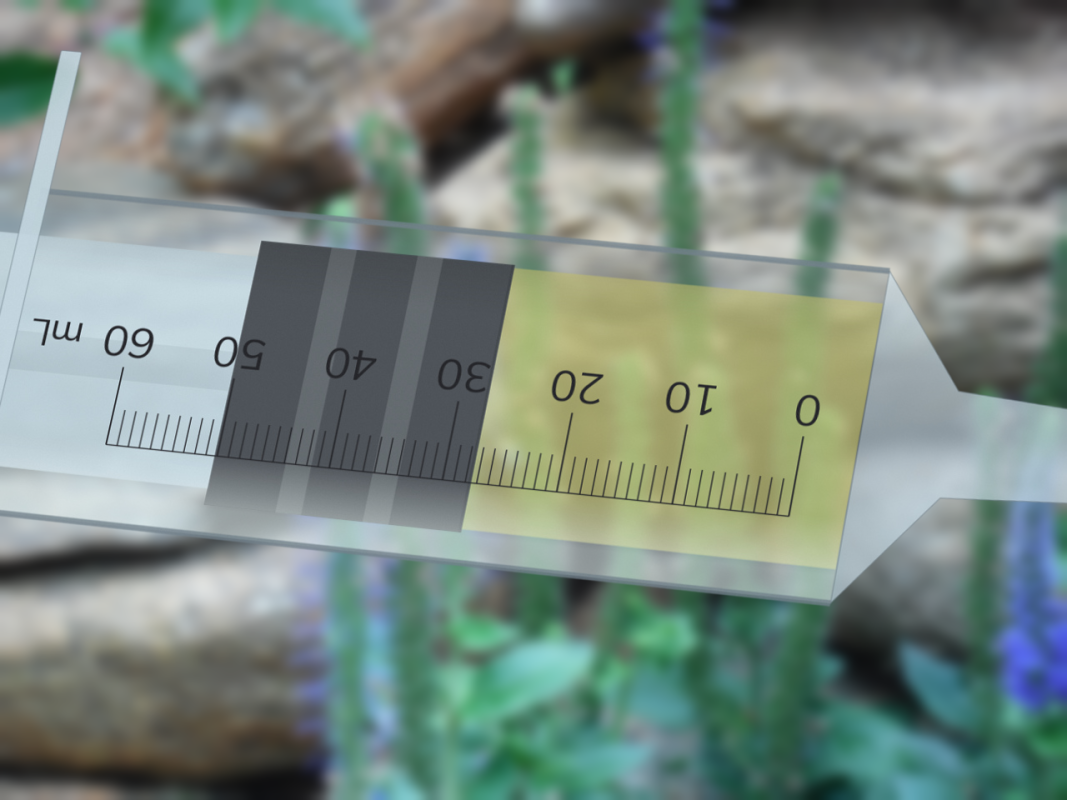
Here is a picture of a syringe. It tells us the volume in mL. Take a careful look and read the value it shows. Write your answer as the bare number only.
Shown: 27.5
